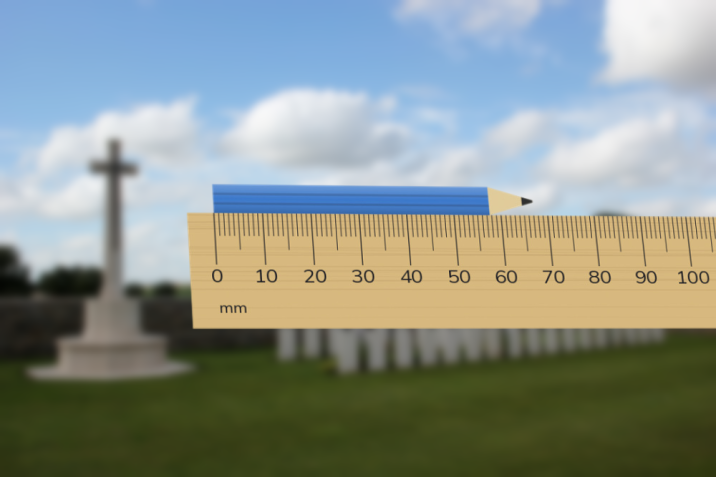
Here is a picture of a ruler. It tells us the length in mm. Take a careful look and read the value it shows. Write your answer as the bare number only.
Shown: 67
